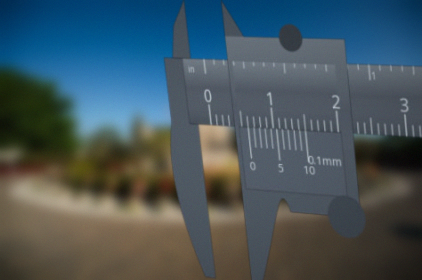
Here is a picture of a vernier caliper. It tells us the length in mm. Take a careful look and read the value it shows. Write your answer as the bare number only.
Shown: 6.0
